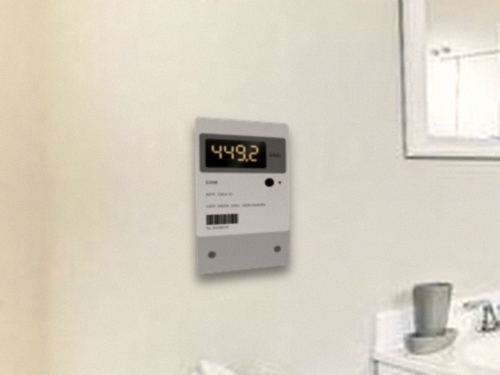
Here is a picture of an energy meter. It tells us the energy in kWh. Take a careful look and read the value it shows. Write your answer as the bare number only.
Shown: 449.2
